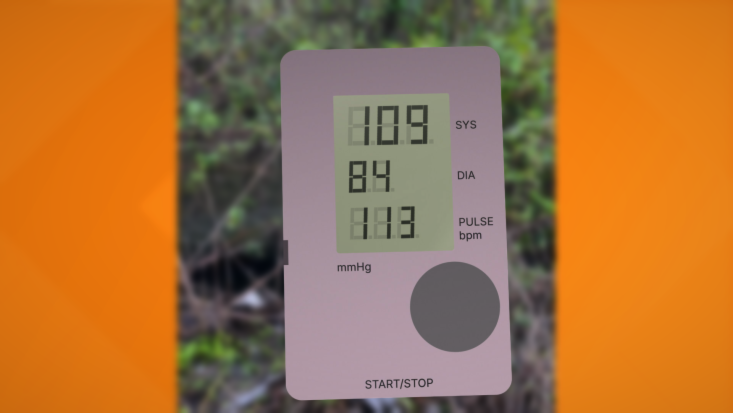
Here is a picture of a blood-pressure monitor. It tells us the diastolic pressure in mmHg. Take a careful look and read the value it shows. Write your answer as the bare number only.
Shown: 84
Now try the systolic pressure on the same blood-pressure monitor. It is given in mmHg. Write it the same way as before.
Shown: 109
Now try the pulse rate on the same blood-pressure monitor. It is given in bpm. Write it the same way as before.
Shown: 113
